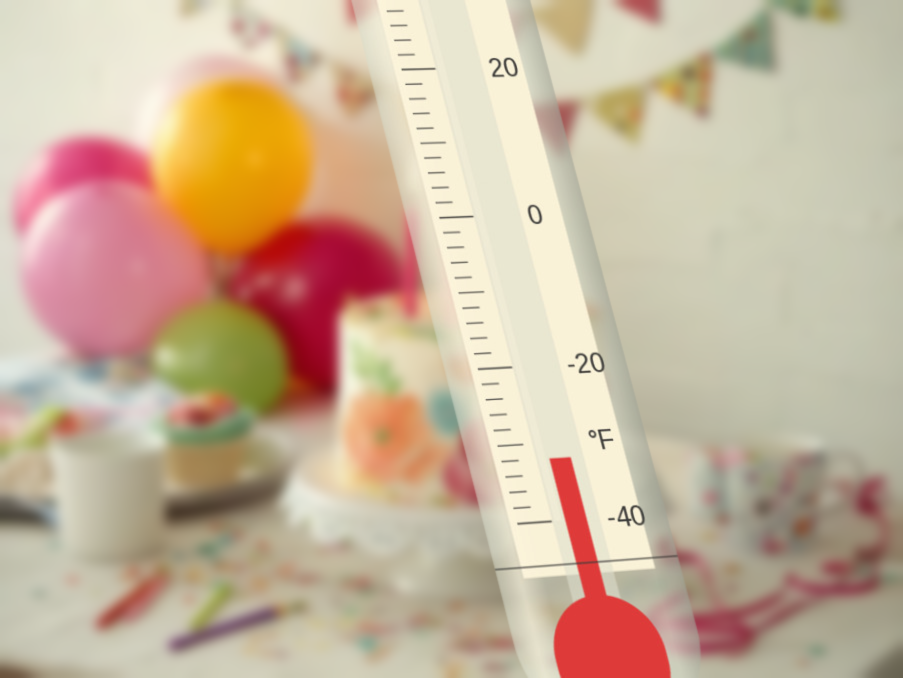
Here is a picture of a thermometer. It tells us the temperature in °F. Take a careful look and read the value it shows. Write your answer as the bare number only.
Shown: -32
